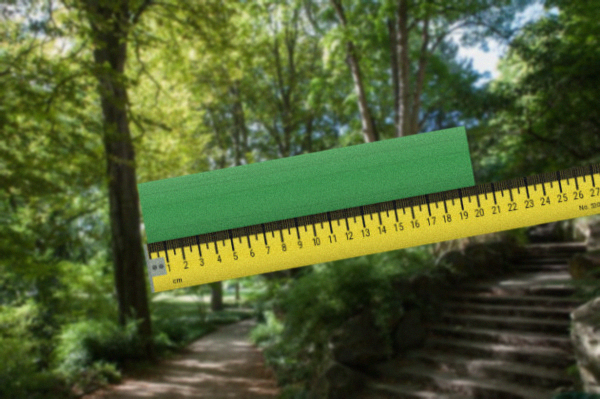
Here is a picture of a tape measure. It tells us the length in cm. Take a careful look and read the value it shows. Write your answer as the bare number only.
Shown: 20
